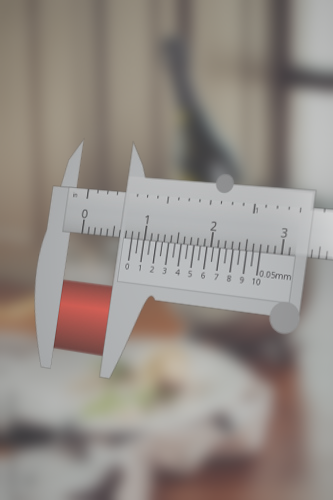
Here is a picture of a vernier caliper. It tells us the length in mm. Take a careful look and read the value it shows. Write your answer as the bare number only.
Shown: 8.0
